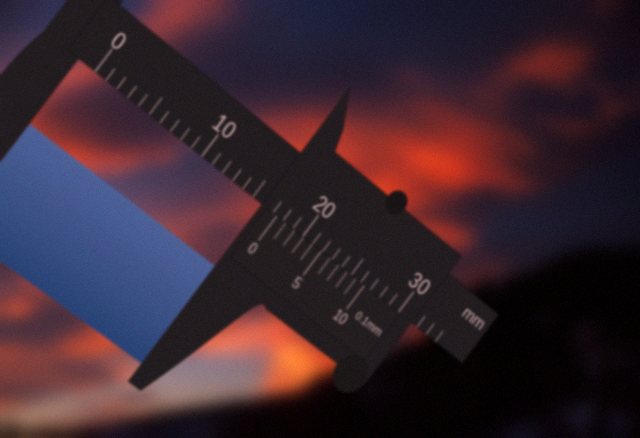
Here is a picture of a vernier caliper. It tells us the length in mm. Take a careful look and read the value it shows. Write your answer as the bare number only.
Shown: 17.4
